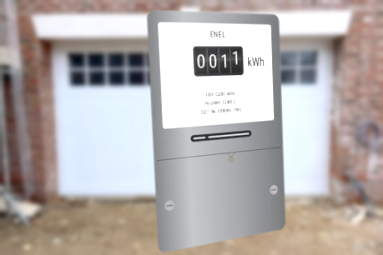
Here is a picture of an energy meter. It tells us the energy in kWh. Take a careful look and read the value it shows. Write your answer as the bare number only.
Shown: 11
